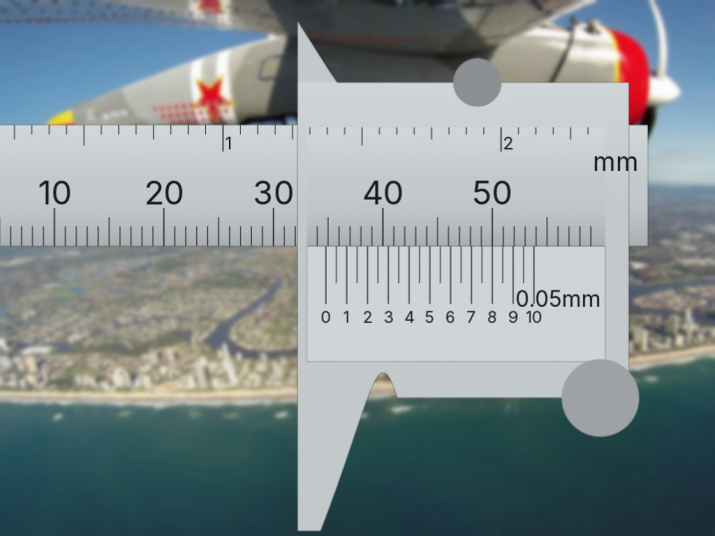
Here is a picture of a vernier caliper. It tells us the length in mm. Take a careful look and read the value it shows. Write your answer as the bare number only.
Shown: 34.8
